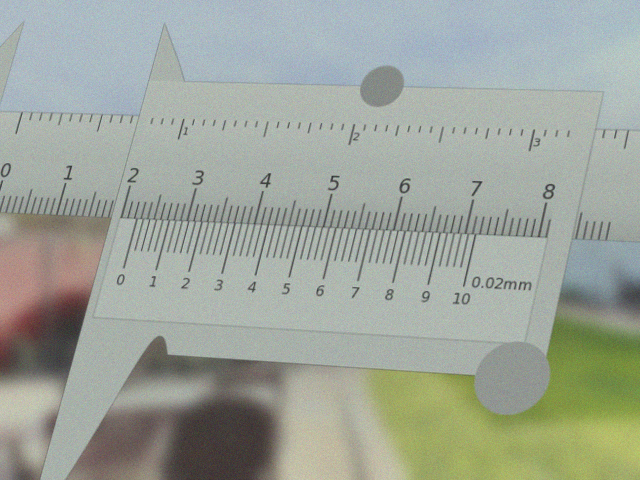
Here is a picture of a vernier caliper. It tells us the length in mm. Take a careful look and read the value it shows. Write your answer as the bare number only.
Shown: 22.4
